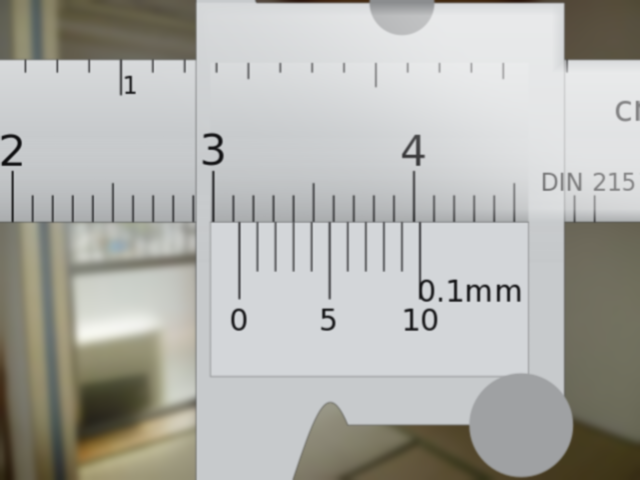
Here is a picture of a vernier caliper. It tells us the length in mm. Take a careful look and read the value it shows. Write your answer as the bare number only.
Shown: 31.3
